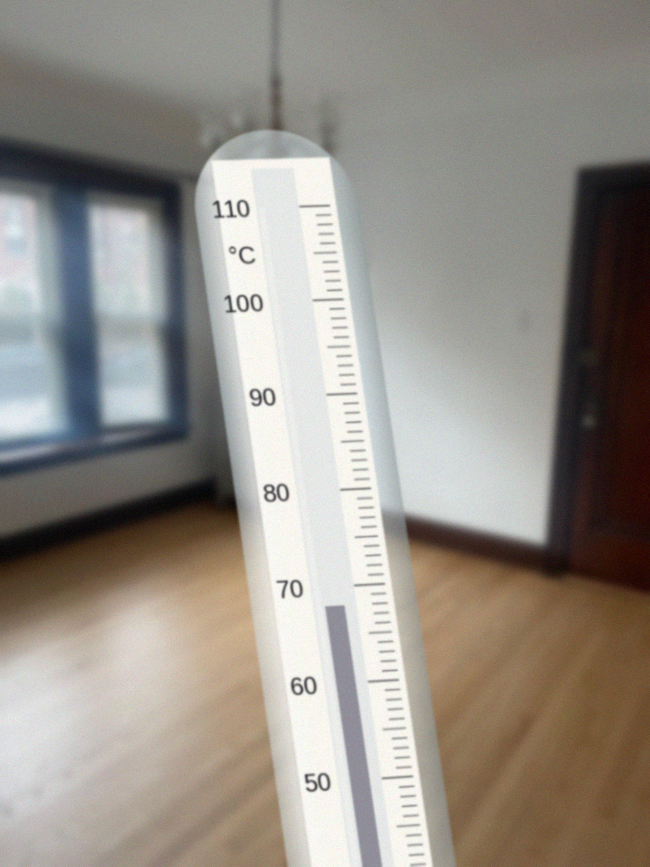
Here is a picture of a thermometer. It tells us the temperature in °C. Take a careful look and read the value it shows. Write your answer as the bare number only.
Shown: 68
